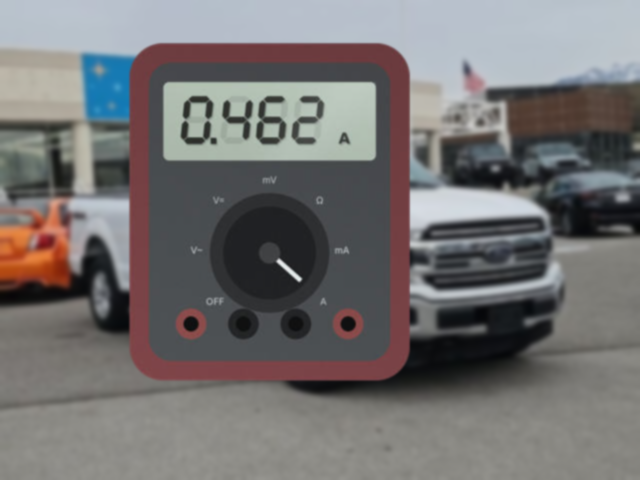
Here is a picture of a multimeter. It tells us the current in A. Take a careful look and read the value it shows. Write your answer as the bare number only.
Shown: 0.462
